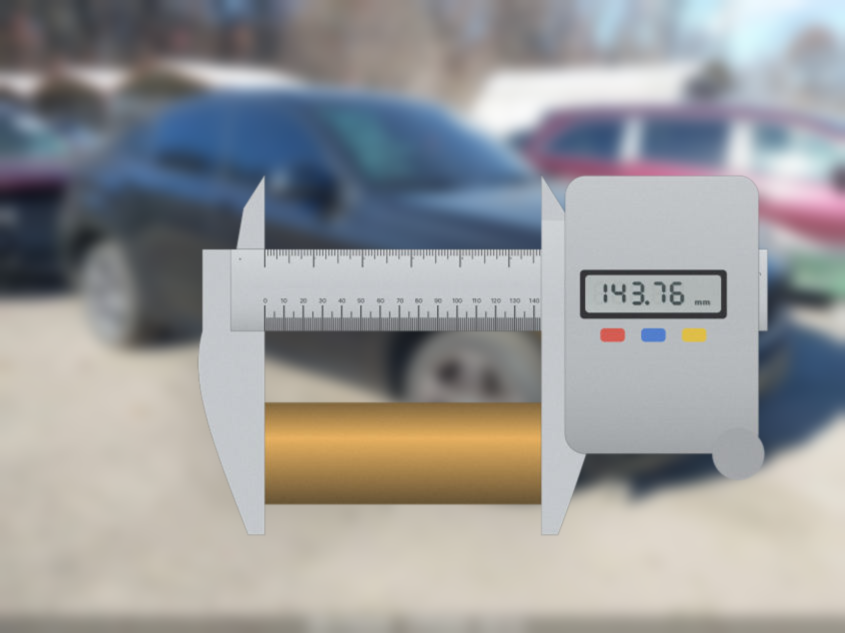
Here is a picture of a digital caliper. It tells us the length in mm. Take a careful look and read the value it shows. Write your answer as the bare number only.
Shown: 143.76
